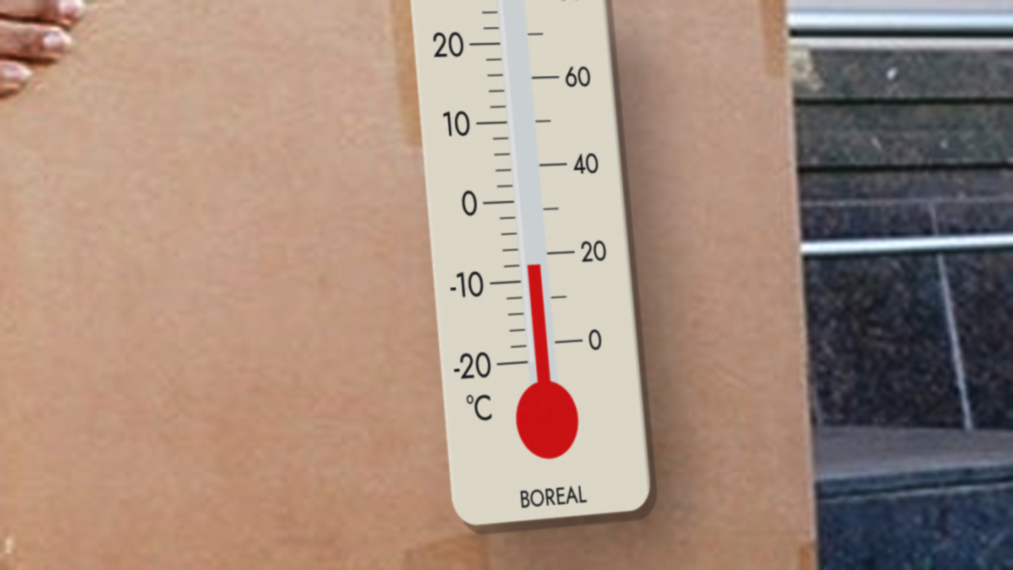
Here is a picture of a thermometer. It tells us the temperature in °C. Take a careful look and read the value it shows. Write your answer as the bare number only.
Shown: -8
